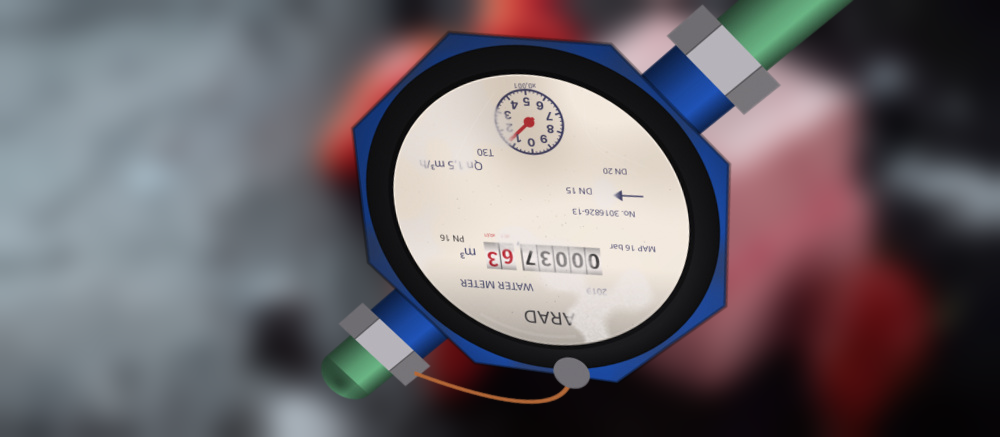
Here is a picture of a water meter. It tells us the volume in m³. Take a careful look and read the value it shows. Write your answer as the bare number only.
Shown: 37.631
